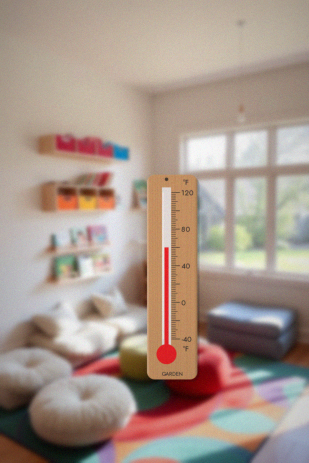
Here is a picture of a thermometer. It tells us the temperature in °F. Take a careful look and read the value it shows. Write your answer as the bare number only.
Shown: 60
